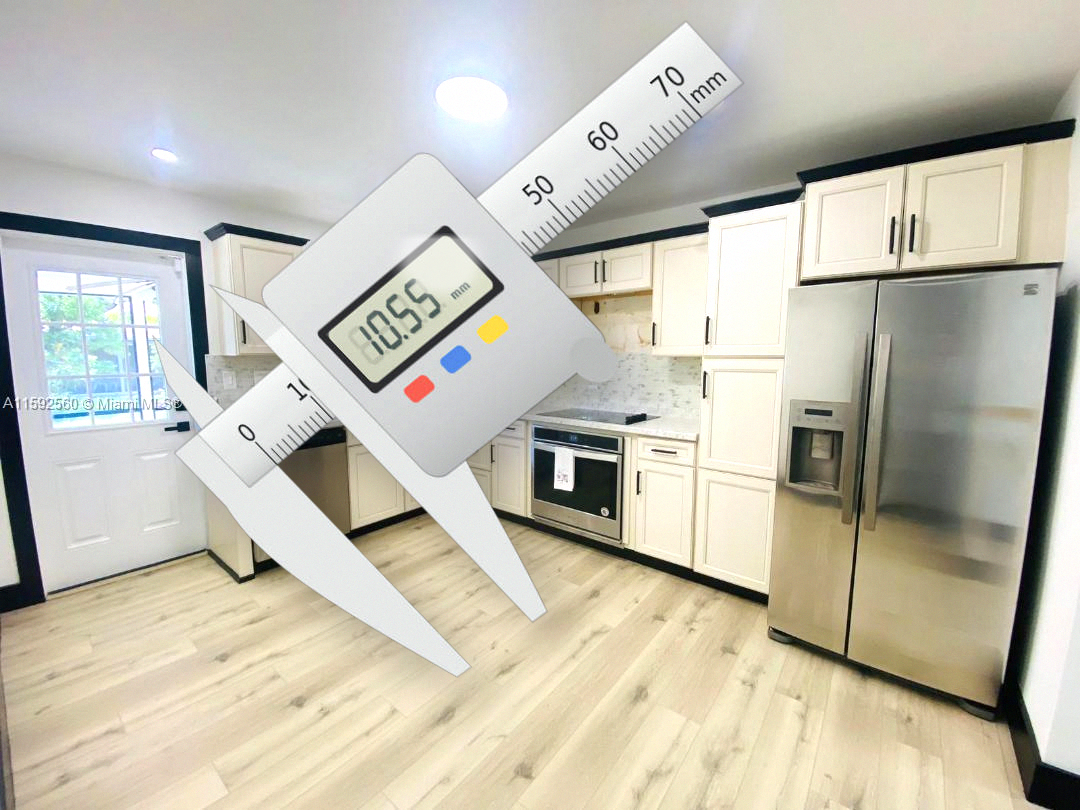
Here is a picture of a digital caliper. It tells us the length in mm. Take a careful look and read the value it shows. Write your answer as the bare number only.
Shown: 10.55
